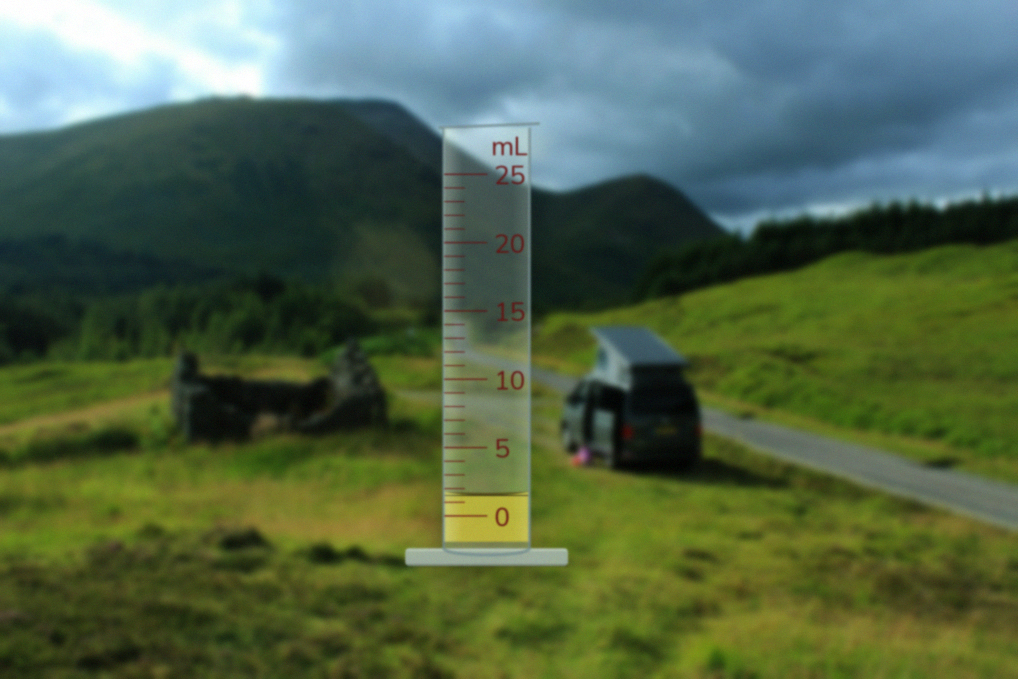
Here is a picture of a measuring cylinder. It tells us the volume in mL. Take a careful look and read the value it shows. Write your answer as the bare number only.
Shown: 1.5
